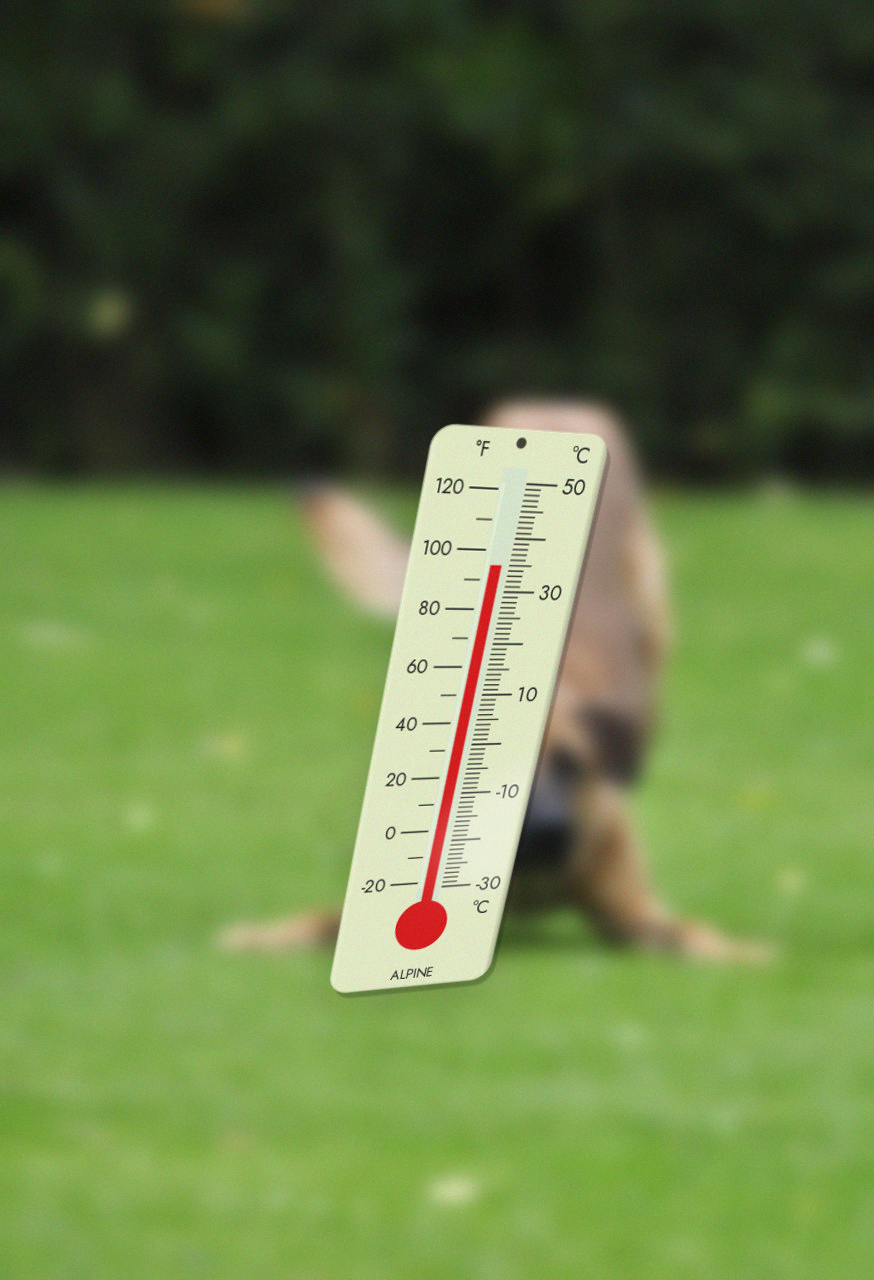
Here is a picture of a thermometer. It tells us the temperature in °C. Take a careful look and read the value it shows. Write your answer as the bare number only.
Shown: 35
